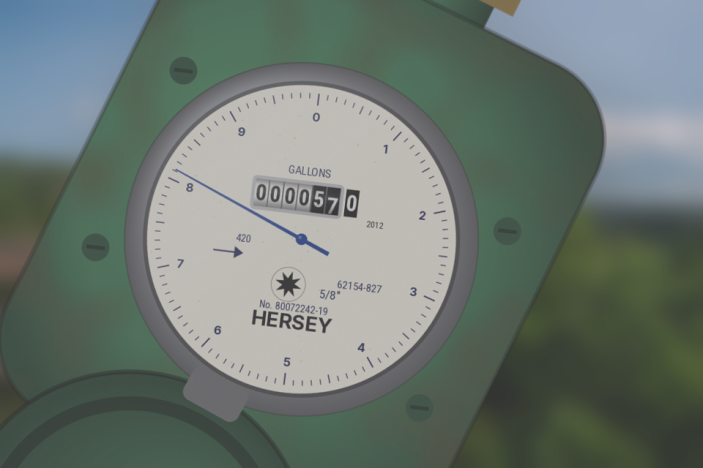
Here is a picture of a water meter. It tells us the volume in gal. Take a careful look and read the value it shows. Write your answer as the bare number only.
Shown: 568.1
